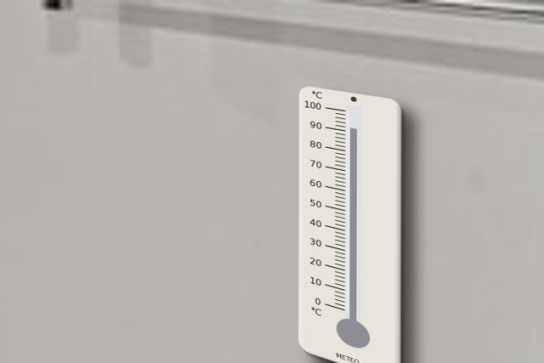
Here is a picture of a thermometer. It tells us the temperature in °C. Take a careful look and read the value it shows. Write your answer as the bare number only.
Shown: 92
